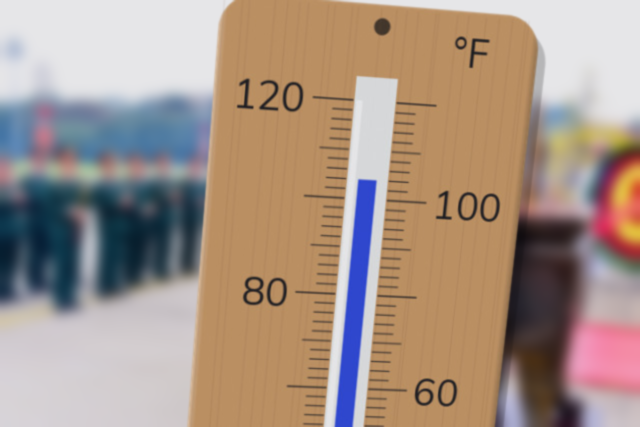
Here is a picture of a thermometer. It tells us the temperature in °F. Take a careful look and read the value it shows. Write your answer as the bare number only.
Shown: 104
